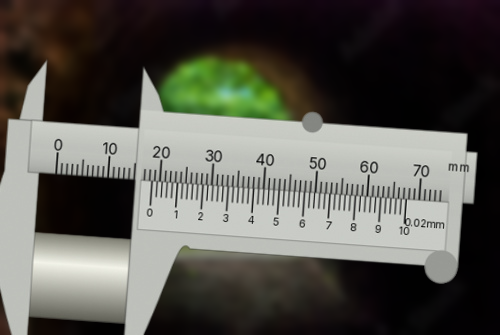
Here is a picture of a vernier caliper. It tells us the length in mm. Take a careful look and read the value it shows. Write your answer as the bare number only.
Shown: 18.5
